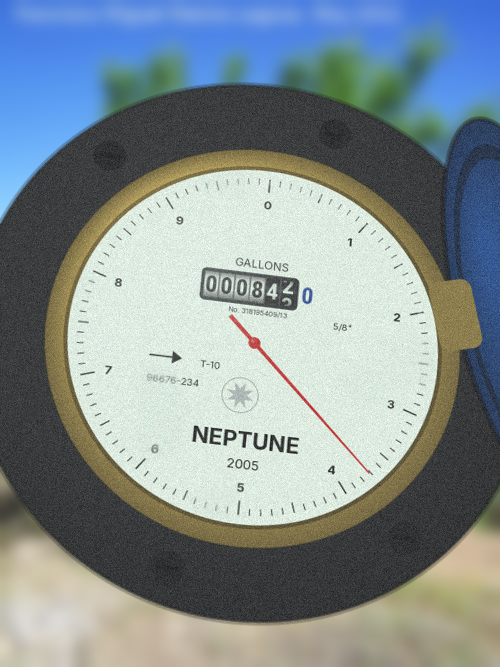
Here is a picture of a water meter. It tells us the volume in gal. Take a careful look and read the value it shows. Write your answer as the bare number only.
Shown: 8423.7
